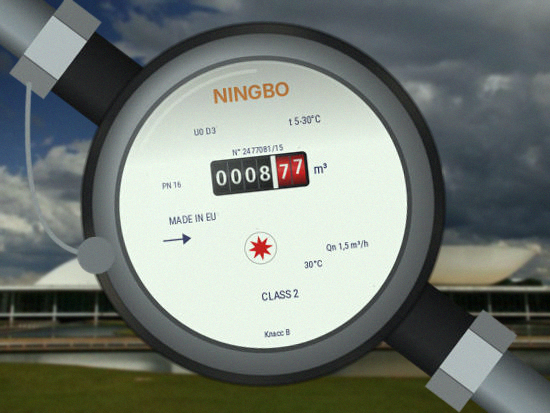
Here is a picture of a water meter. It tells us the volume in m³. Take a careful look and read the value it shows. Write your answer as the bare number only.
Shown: 8.77
